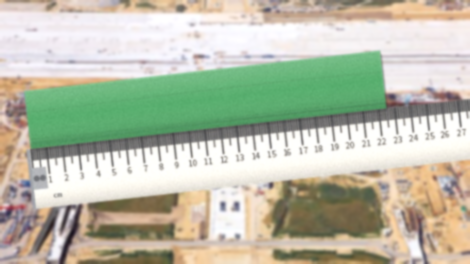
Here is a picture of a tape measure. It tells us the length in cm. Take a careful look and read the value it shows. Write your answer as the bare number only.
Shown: 22.5
